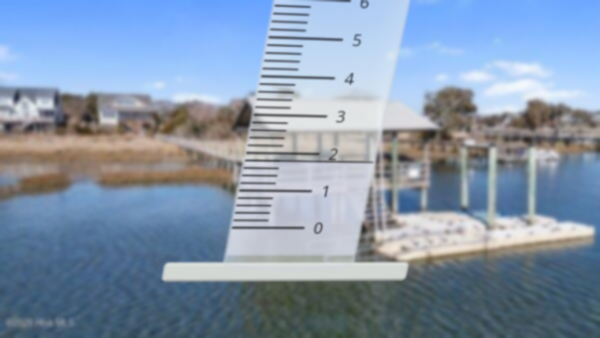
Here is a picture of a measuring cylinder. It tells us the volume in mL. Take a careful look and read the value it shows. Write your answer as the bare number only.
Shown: 1.8
